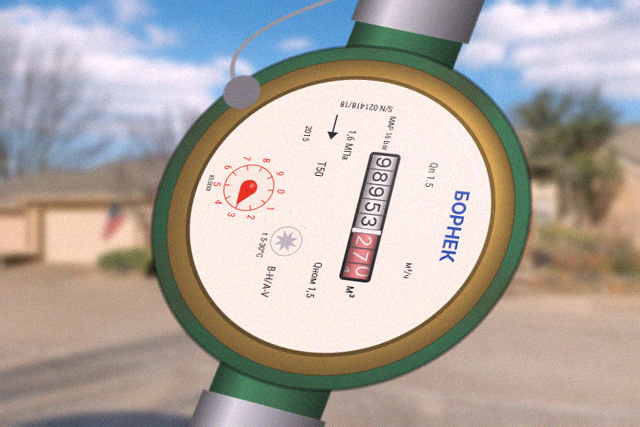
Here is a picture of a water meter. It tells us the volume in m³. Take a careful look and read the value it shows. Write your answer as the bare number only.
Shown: 98953.2703
